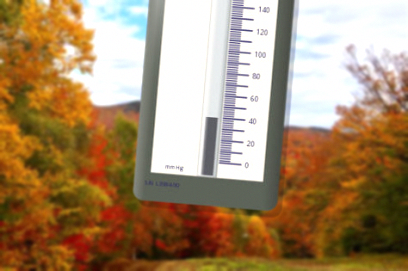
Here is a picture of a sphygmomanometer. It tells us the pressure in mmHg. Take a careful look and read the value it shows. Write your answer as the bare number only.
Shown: 40
